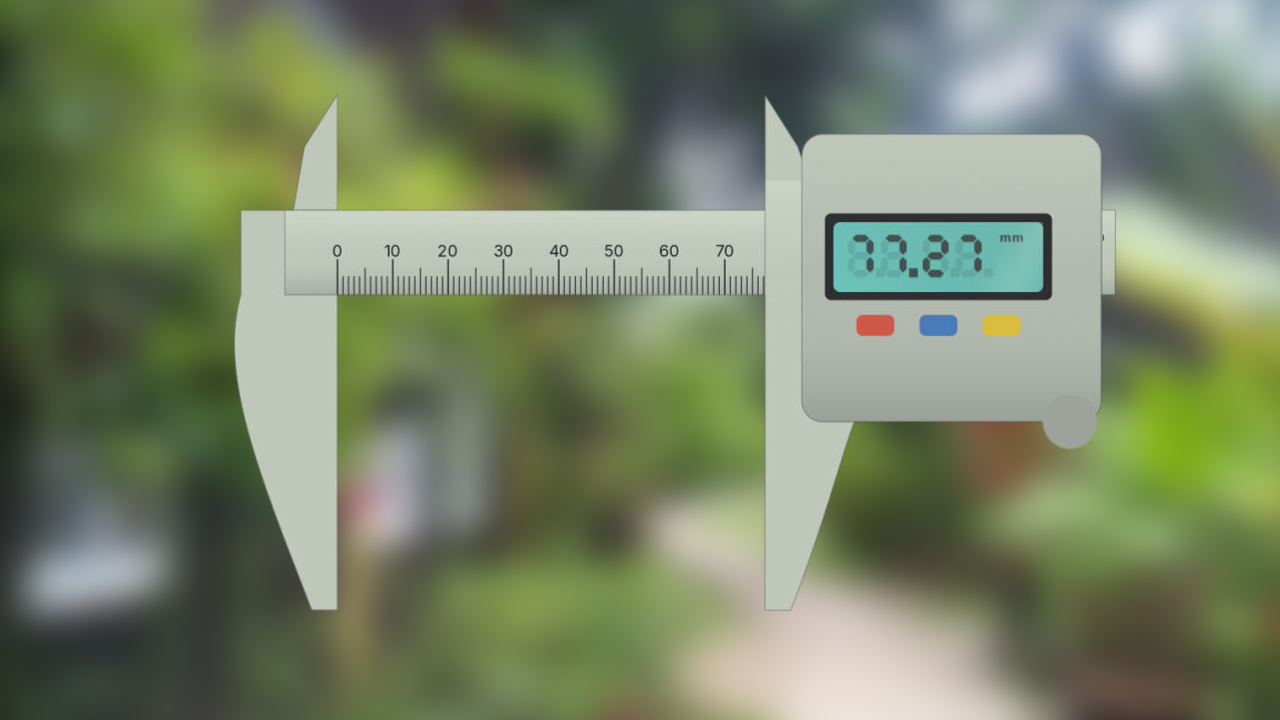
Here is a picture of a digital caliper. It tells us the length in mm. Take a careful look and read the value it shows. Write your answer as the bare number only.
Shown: 77.27
